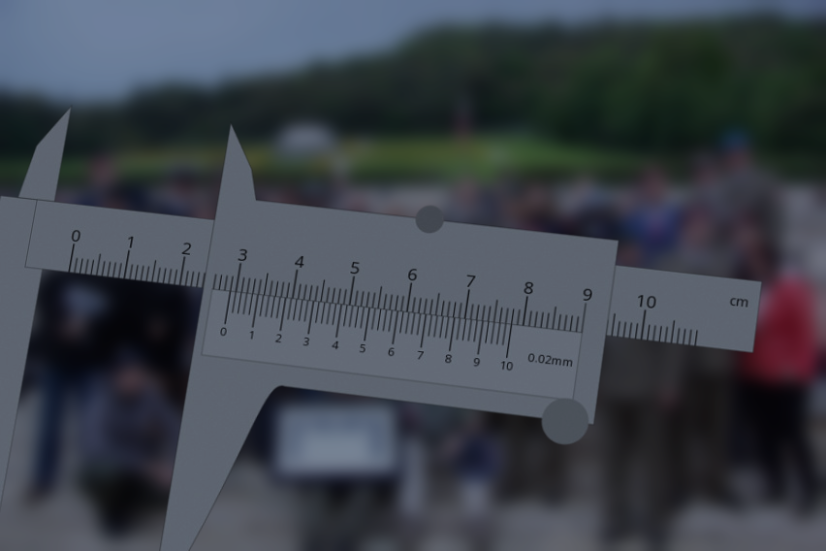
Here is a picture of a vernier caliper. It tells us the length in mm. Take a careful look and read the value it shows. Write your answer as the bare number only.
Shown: 29.0
